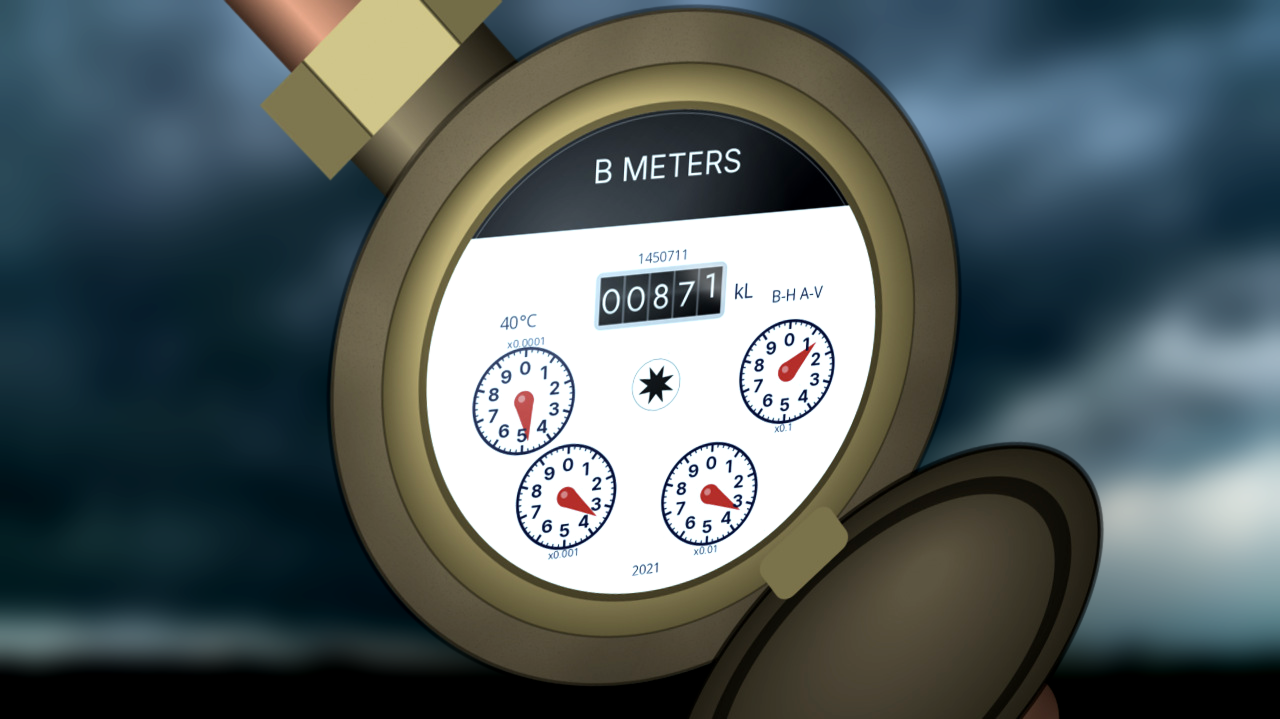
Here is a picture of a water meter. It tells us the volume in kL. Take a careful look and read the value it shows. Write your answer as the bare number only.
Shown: 871.1334
